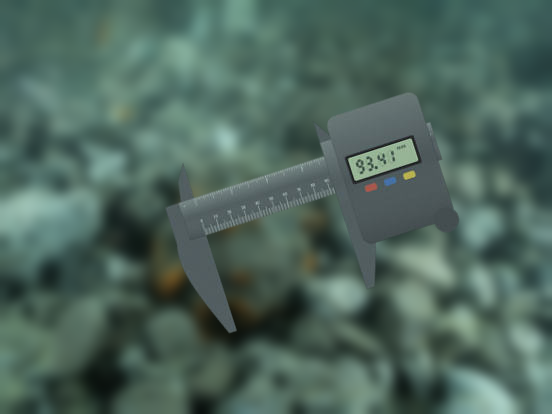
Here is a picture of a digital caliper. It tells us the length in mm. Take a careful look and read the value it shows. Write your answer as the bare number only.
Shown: 93.41
